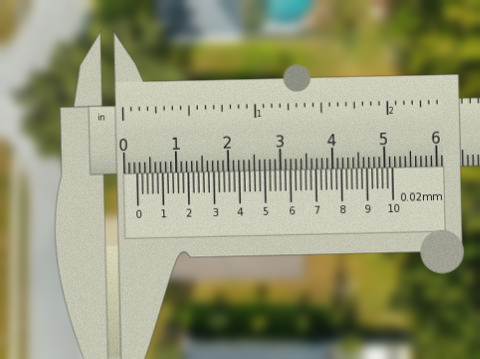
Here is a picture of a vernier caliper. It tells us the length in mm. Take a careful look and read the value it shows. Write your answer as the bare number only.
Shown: 2.5
